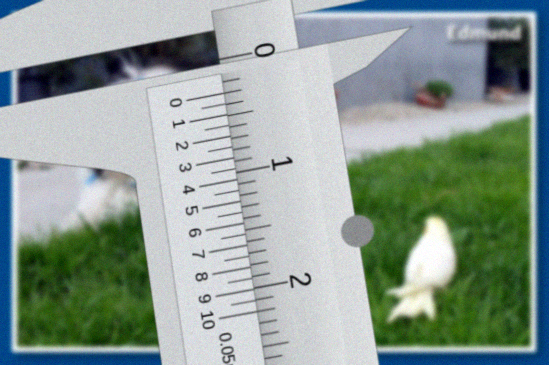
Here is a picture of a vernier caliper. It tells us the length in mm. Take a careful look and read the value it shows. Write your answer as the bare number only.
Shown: 3.0
